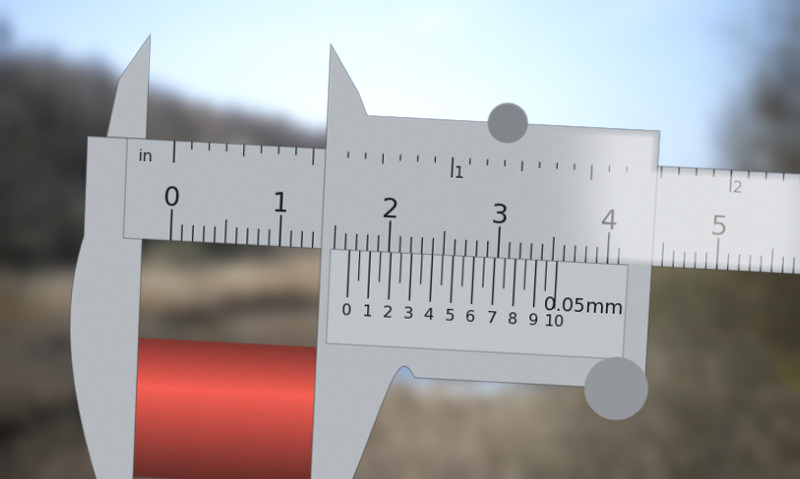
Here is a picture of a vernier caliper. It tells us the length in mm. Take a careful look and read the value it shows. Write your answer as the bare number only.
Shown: 16.4
